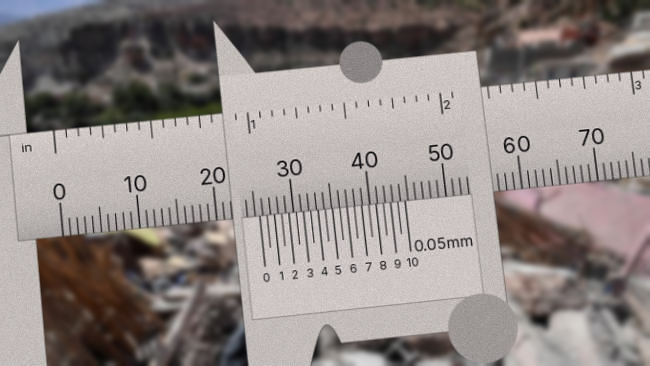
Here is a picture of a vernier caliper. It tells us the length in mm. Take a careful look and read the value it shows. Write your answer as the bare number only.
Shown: 25.6
